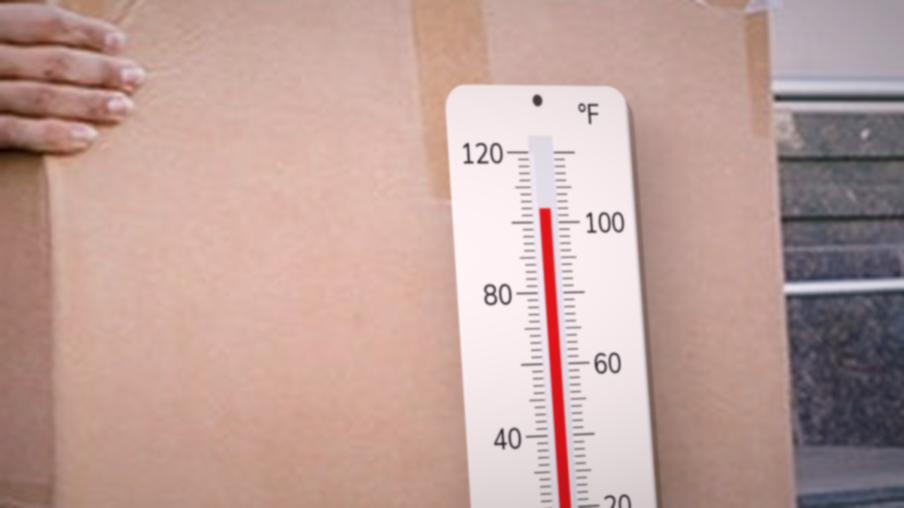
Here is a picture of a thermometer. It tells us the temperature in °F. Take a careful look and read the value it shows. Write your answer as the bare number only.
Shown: 104
